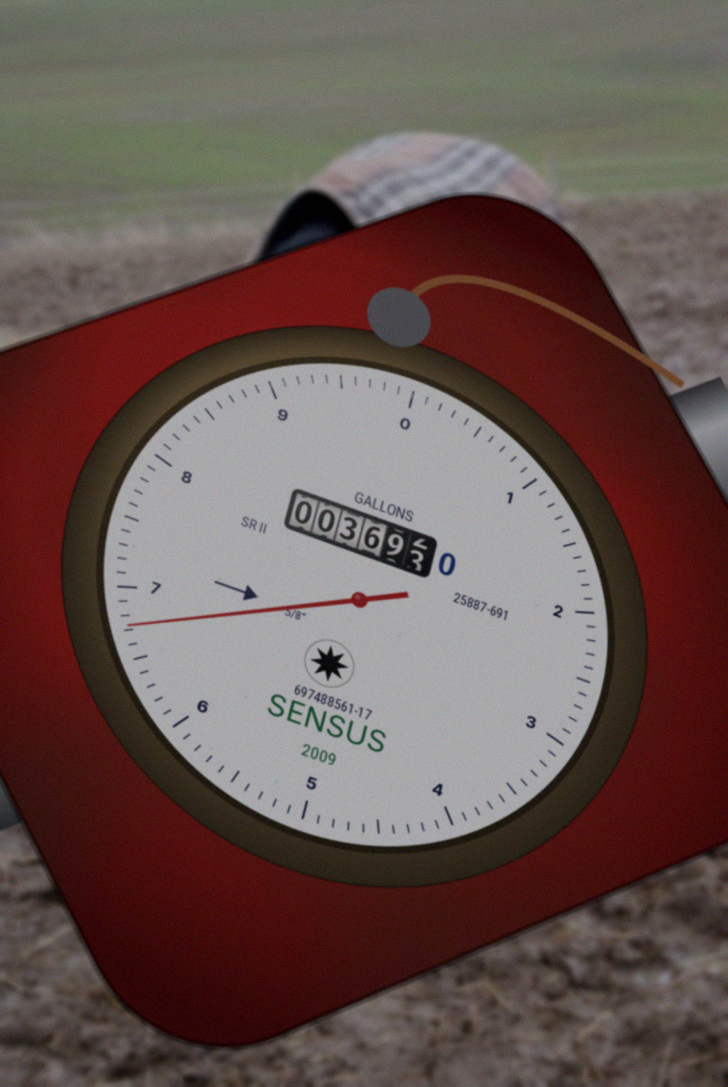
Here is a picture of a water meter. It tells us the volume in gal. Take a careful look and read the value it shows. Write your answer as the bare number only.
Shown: 36926.7
